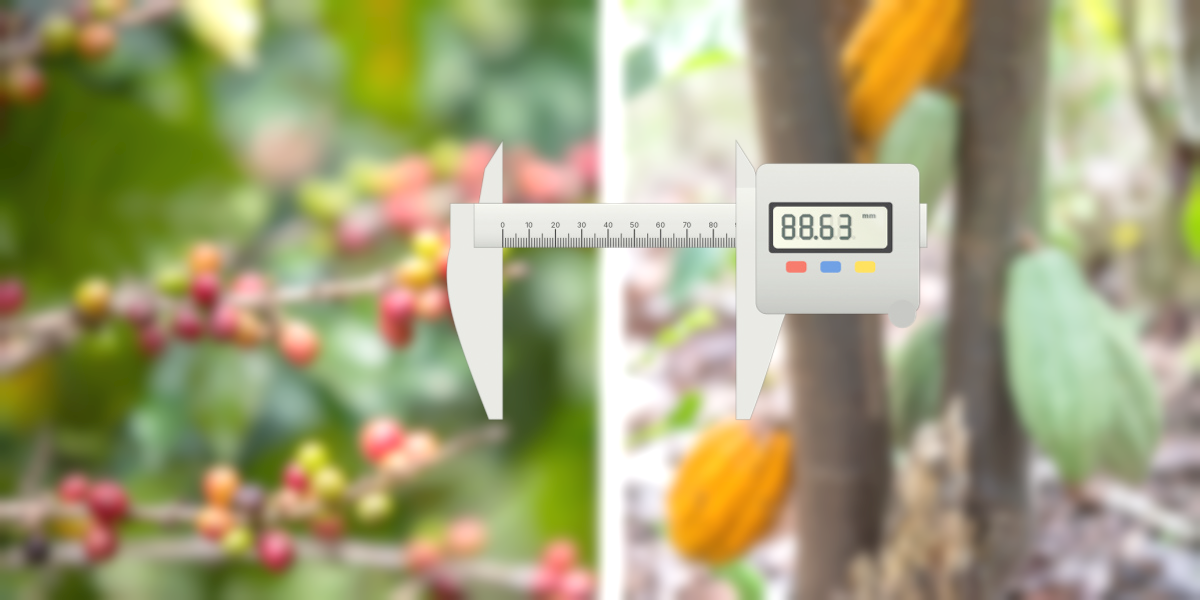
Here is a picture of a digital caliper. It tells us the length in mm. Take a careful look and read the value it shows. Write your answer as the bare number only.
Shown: 88.63
